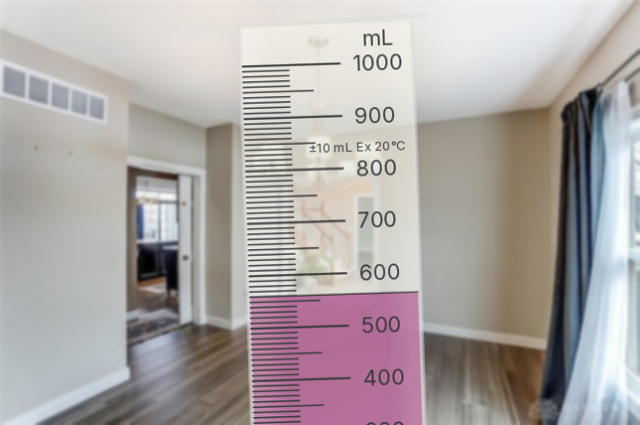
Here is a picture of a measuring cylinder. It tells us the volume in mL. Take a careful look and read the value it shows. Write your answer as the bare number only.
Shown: 560
